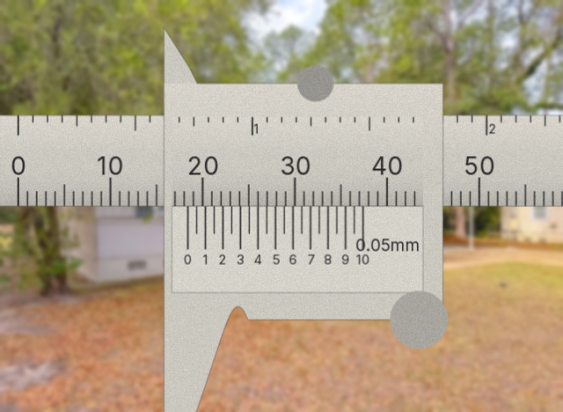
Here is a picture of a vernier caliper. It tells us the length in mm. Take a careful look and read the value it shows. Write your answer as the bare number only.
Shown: 18.4
